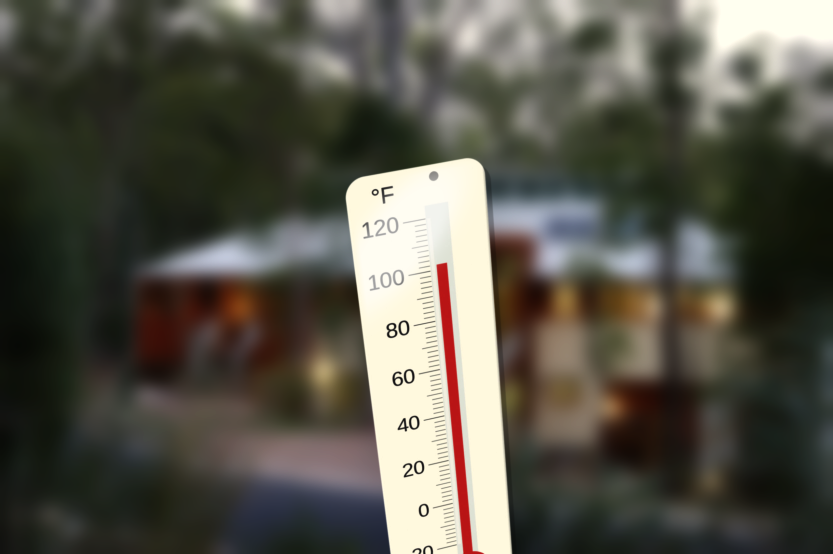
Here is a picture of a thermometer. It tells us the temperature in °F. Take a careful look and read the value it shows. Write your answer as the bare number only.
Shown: 102
